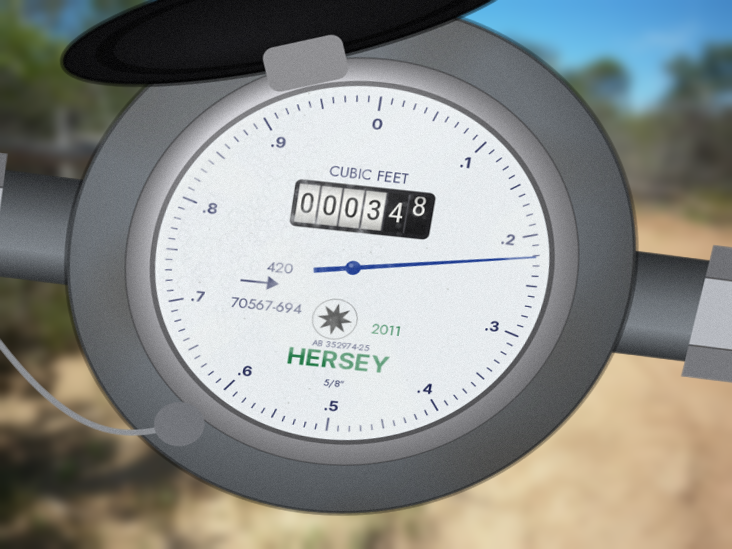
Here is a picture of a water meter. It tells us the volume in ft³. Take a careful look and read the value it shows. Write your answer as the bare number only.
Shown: 348.22
